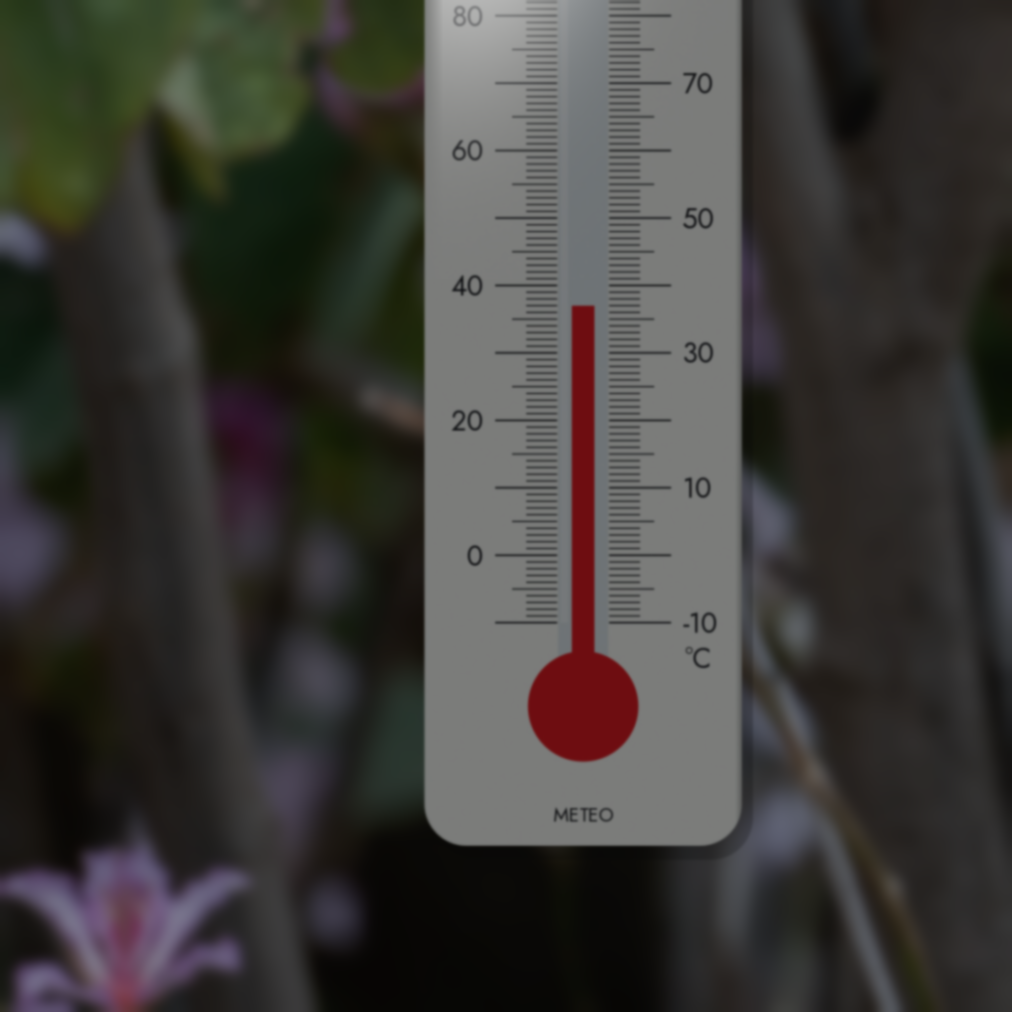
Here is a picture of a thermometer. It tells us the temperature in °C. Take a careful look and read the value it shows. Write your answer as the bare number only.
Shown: 37
